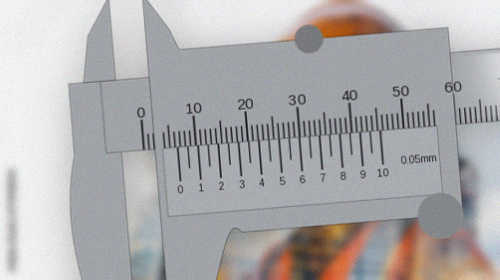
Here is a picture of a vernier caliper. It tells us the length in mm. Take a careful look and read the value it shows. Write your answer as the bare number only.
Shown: 6.5
